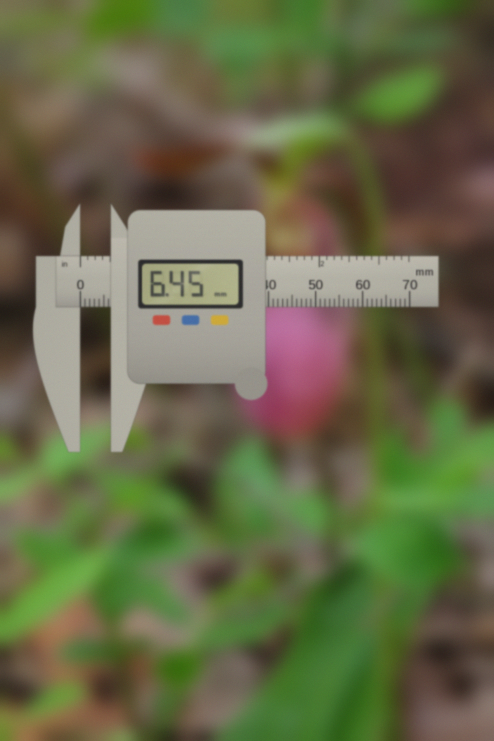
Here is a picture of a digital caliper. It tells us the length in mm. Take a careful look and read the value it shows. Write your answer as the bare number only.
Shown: 6.45
